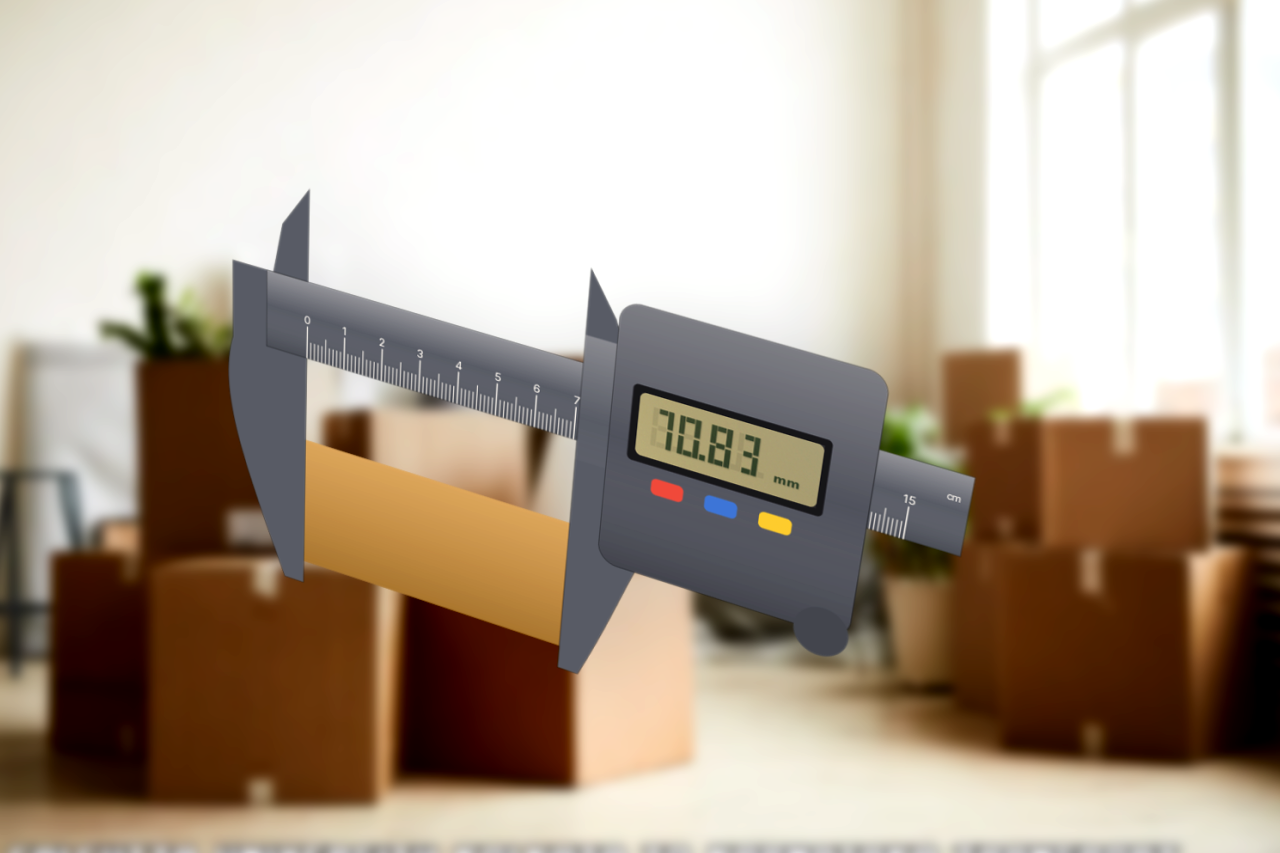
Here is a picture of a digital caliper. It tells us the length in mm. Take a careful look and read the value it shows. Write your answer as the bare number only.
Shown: 70.83
